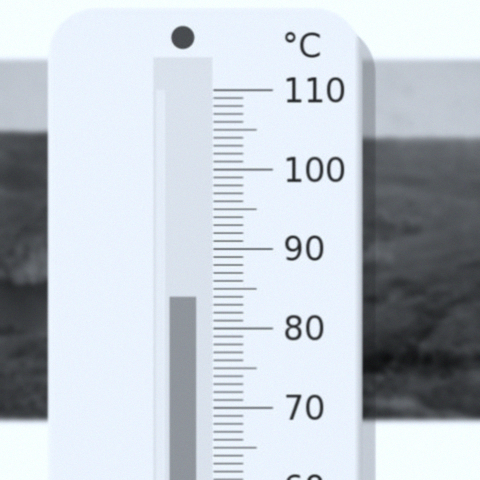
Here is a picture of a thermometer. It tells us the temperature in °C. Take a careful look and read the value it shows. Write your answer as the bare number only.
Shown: 84
